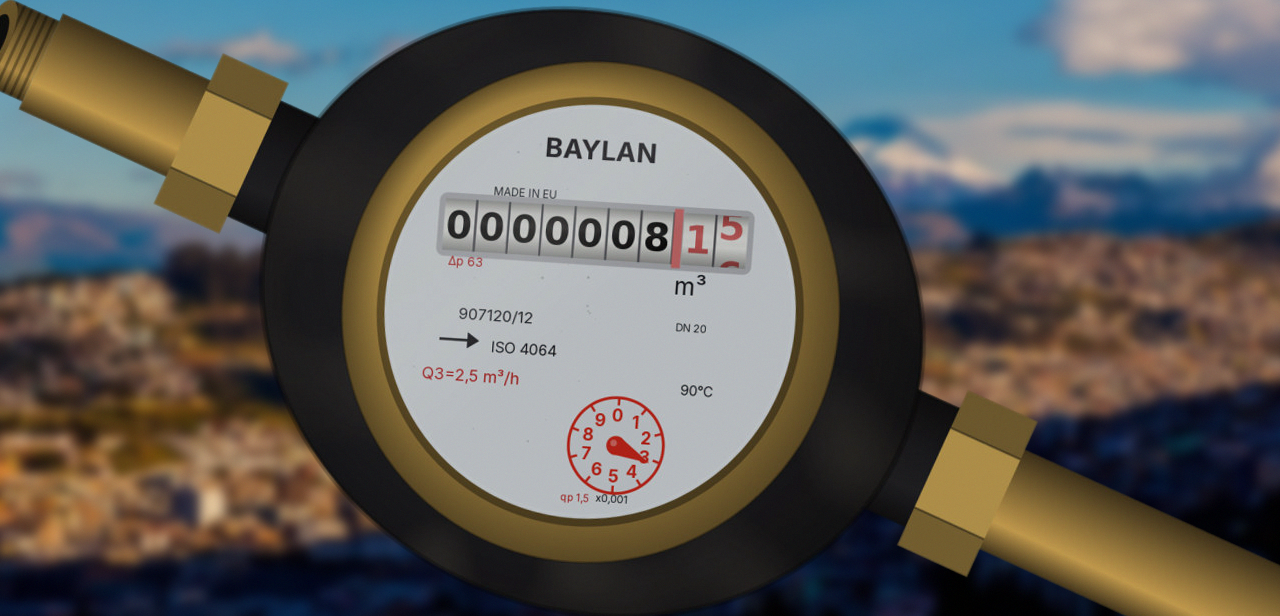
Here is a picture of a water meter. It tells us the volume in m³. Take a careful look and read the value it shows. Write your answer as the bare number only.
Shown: 8.153
